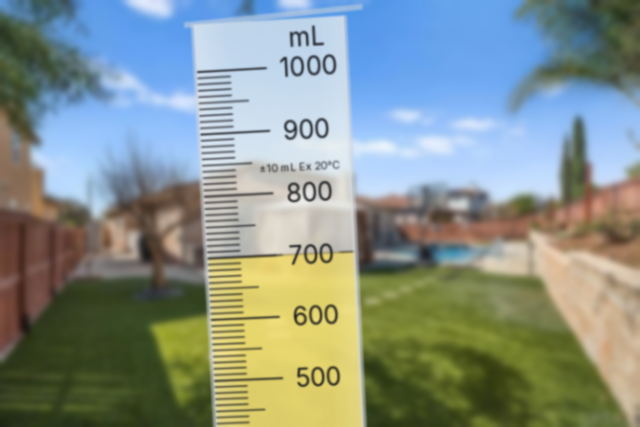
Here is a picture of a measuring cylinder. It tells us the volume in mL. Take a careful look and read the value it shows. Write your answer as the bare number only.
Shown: 700
